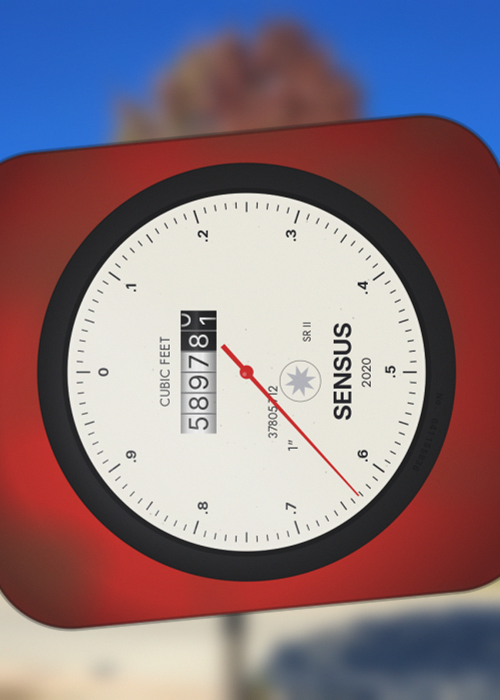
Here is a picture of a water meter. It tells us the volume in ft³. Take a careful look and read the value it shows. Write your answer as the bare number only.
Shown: 589780.63
